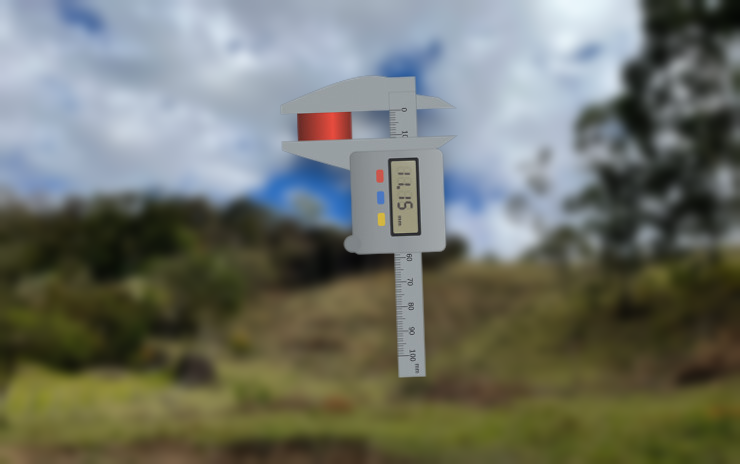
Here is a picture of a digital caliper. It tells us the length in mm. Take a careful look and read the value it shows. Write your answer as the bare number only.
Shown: 11.15
